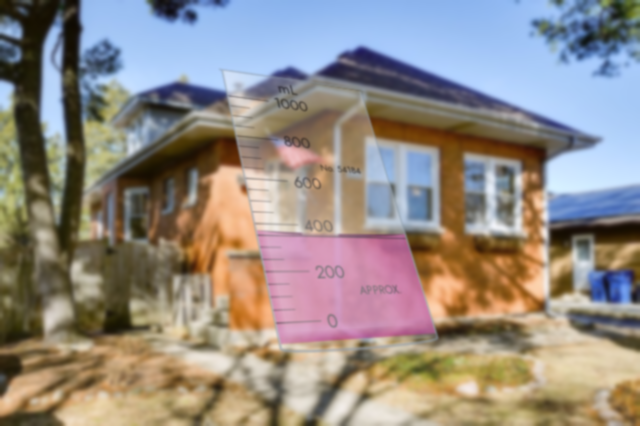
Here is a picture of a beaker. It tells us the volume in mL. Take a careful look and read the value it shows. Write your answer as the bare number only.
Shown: 350
